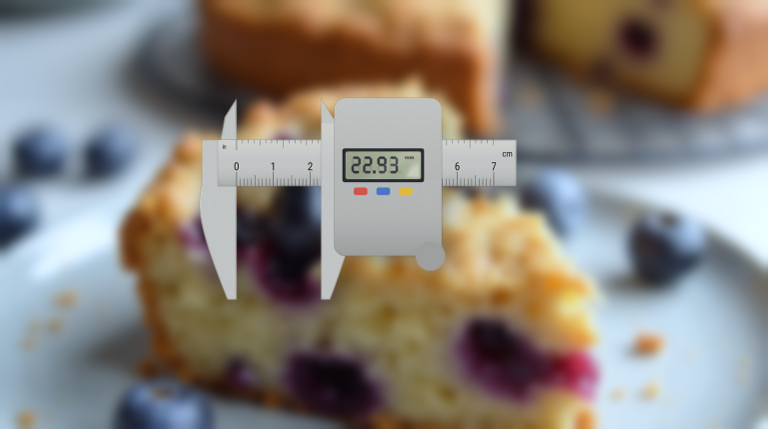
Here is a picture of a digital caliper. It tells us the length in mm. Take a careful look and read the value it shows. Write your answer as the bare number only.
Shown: 22.93
